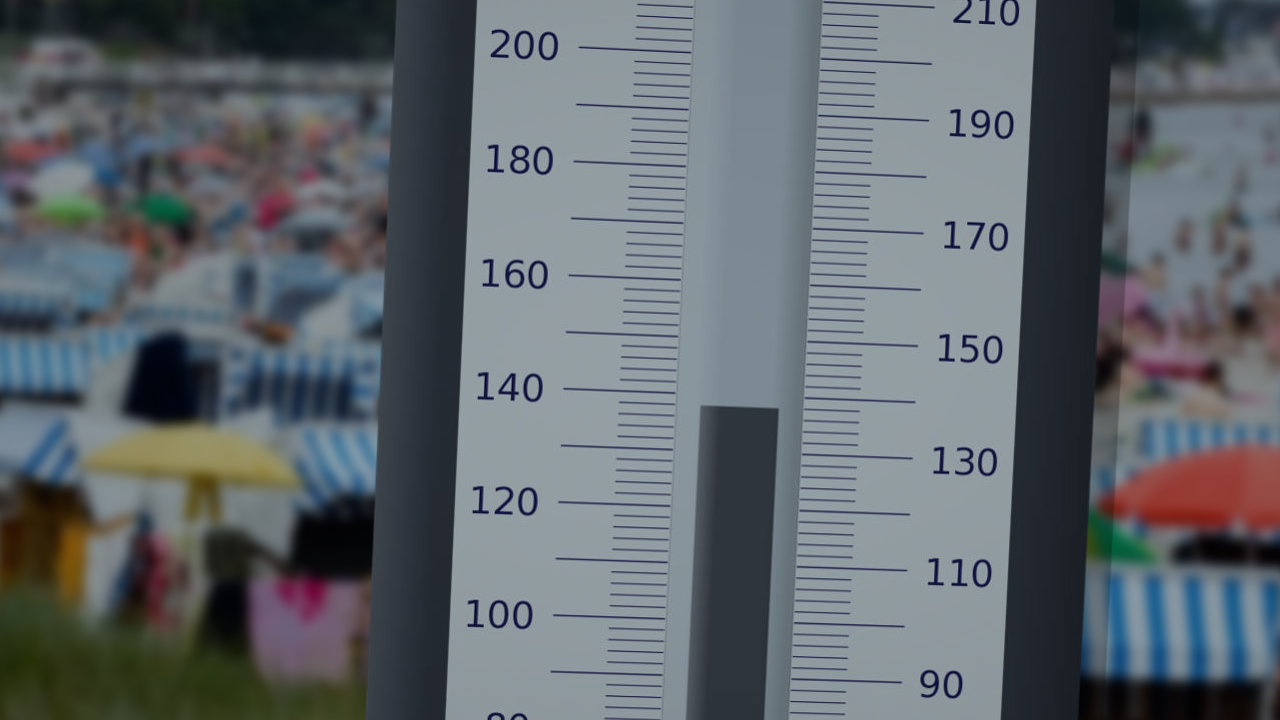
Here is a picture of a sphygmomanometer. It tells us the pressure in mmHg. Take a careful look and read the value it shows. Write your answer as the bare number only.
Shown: 138
